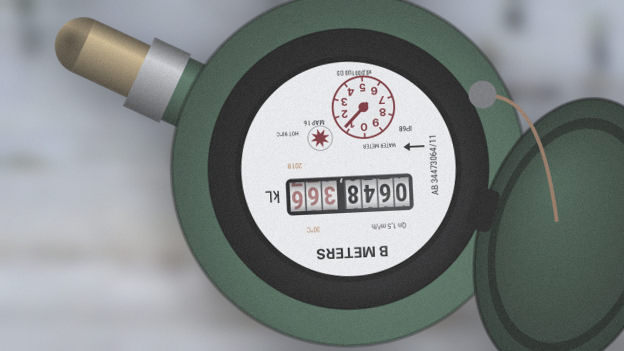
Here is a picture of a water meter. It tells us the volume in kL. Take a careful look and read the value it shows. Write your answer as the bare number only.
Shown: 648.3661
